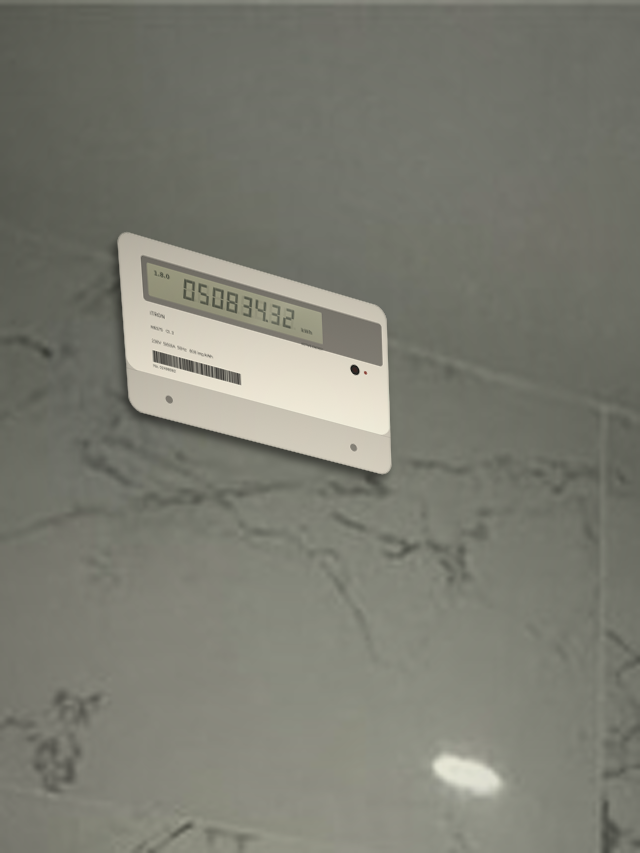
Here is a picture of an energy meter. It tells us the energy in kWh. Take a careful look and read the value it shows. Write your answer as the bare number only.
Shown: 50834.32
